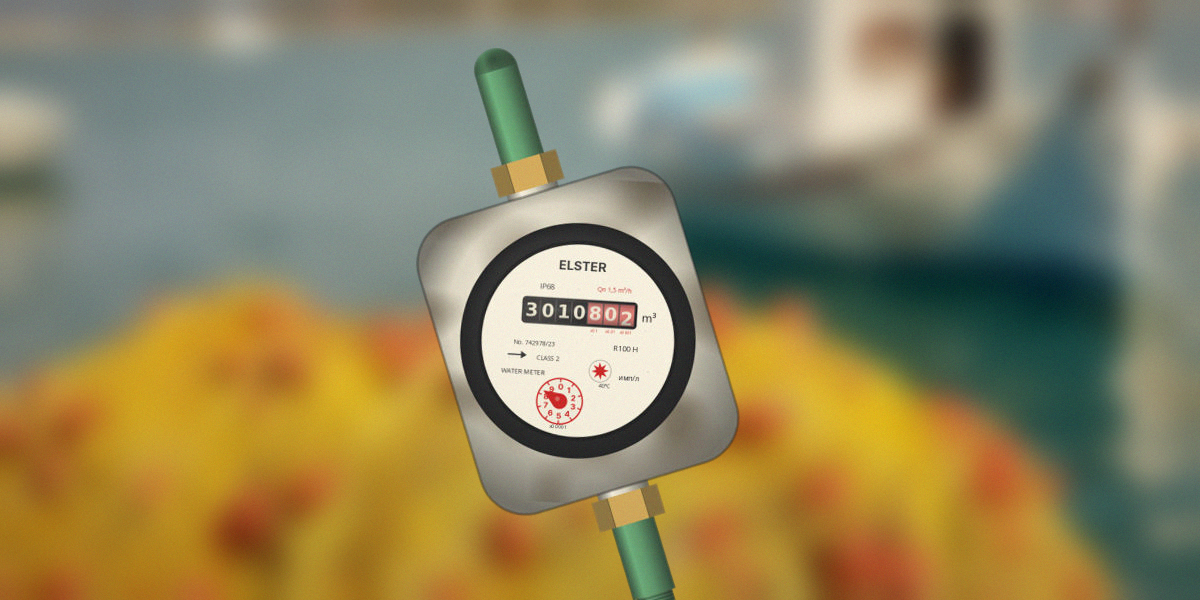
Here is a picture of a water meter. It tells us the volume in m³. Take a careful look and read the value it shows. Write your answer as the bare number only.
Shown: 3010.8018
